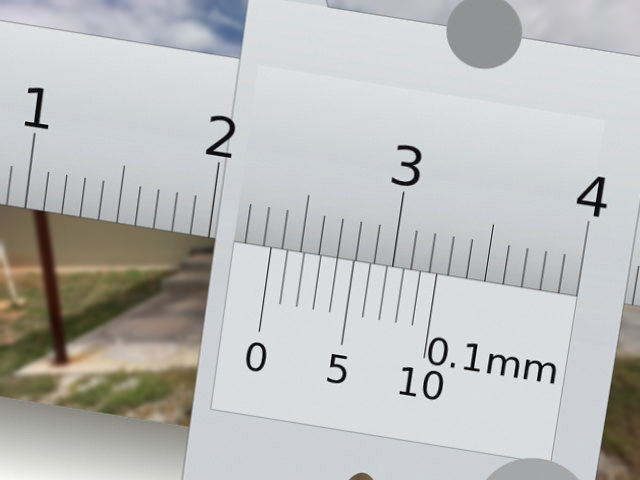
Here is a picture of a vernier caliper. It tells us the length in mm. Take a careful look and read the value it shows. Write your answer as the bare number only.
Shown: 23.4
